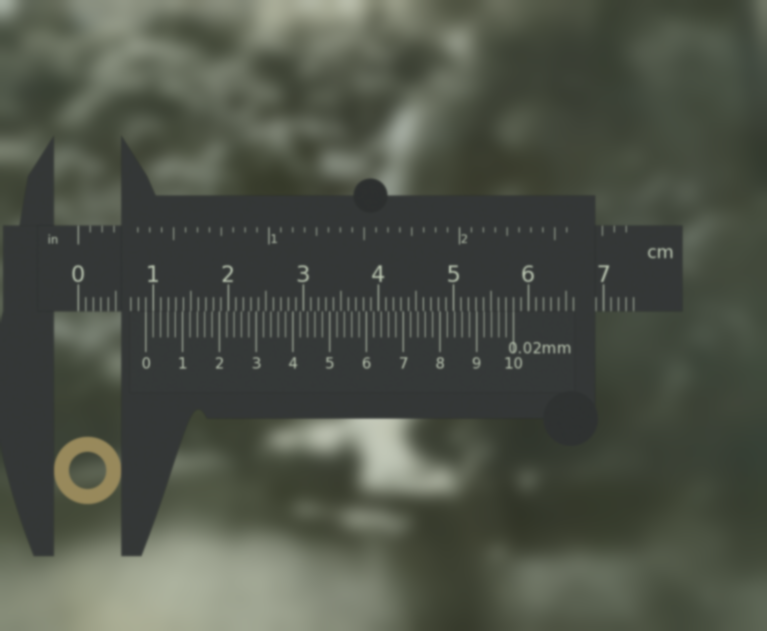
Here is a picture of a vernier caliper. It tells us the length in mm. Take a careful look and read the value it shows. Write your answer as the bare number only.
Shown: 9.0
